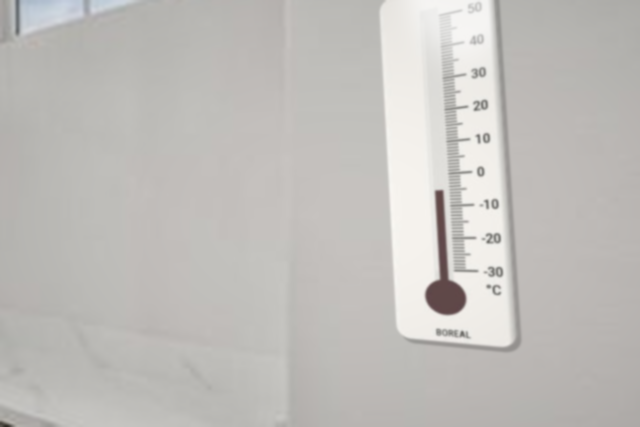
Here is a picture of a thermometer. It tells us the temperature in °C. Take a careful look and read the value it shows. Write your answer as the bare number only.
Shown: -5
